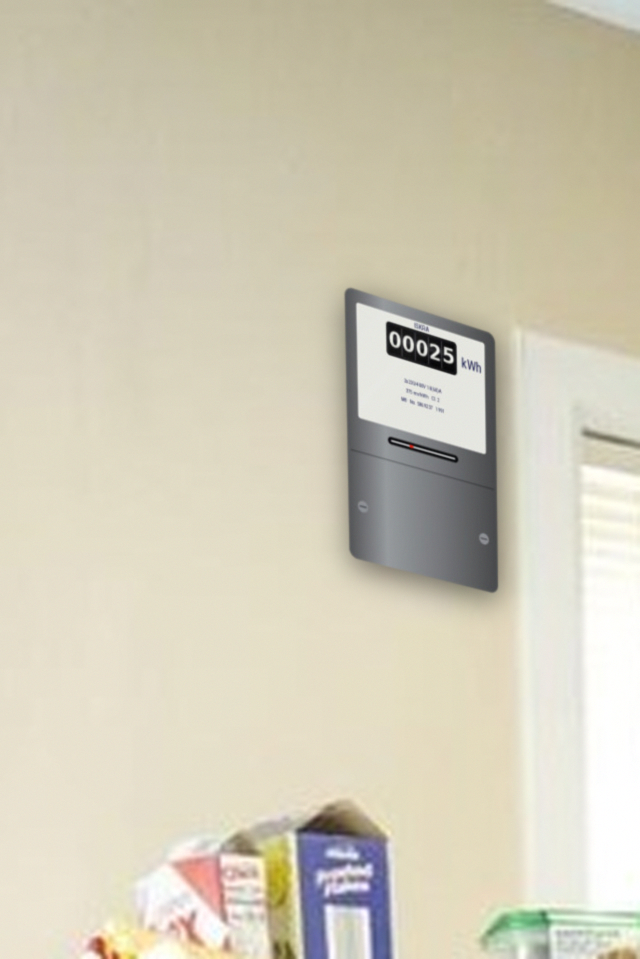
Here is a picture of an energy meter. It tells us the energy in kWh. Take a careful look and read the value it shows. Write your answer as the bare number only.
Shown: 25
